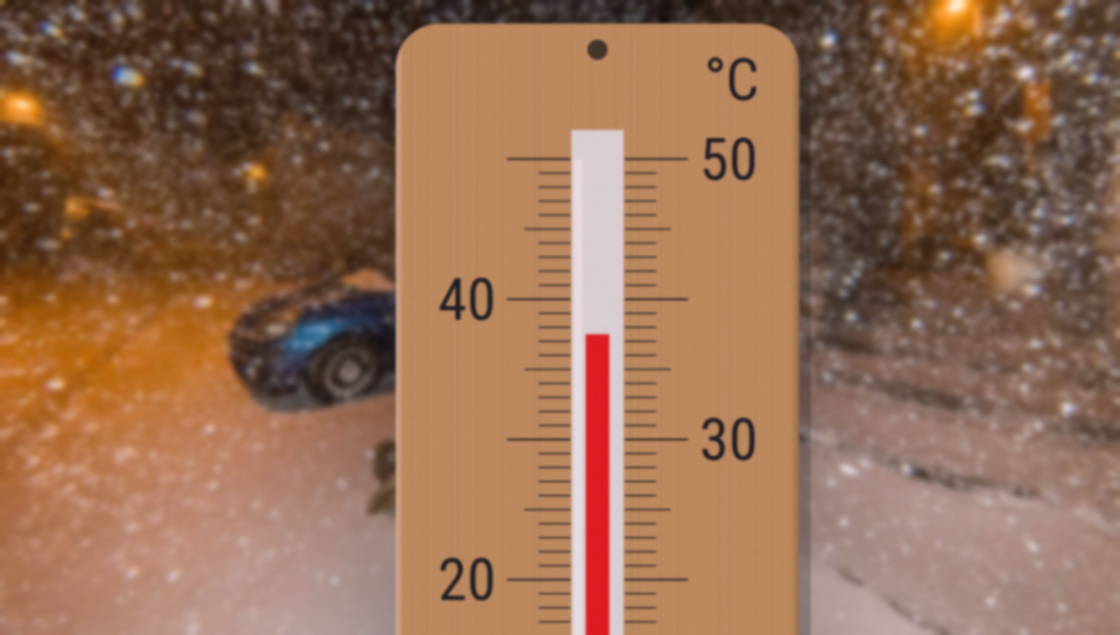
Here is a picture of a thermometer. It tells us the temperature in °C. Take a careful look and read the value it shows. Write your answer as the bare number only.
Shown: 37.5
